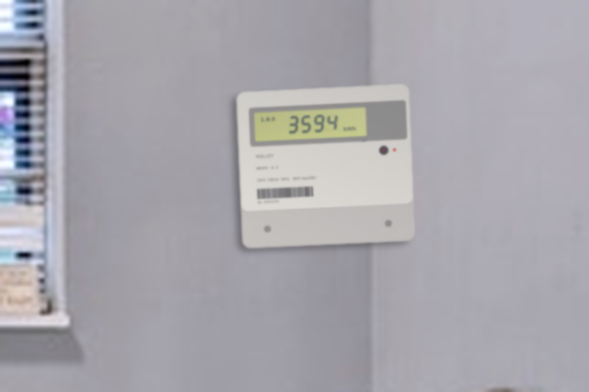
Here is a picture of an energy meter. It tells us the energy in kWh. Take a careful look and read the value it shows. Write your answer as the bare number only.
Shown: 3594
